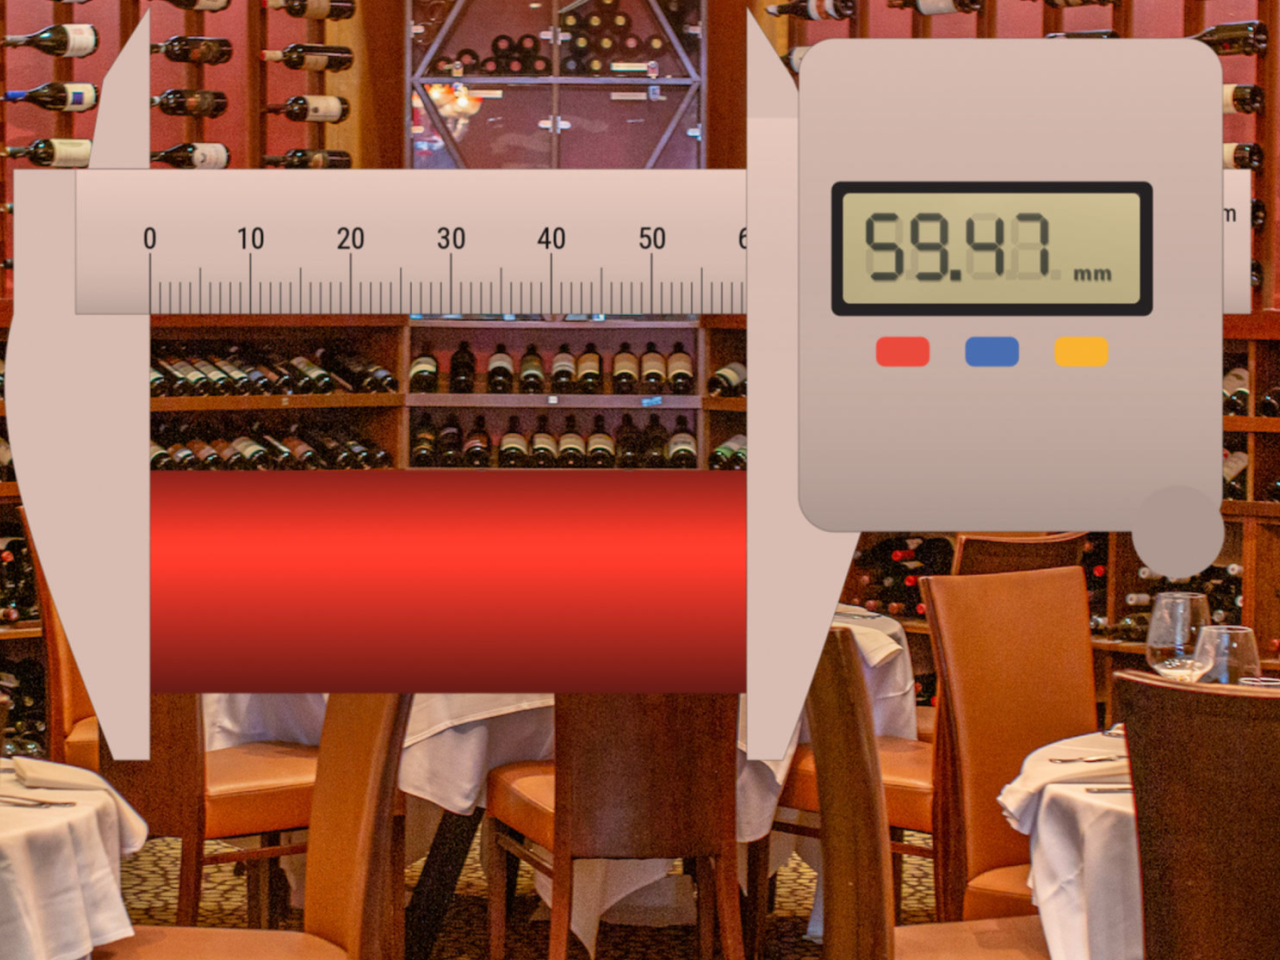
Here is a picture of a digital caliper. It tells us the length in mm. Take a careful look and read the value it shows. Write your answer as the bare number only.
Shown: 59.47
